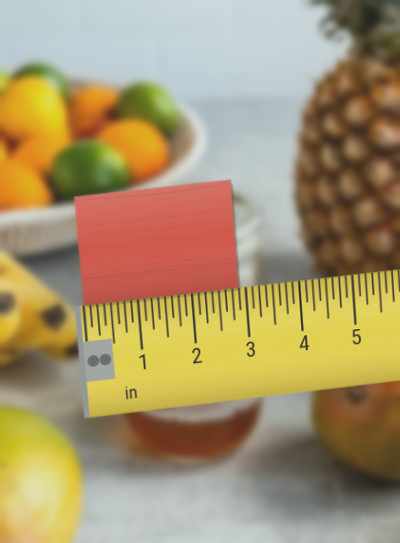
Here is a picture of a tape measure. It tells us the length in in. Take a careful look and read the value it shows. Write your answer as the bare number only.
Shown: 2.875
